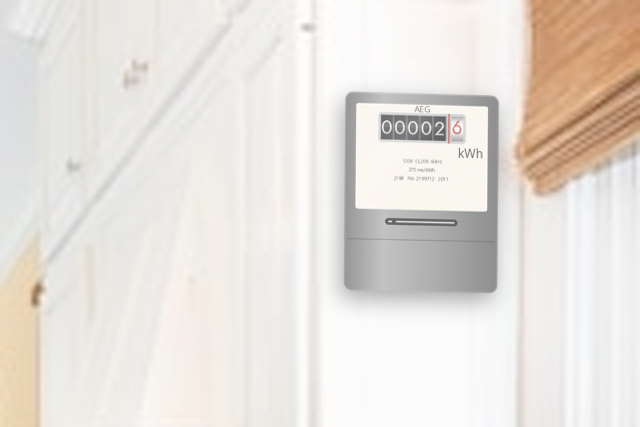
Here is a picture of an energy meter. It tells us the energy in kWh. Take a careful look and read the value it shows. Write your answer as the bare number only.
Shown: 2.6
